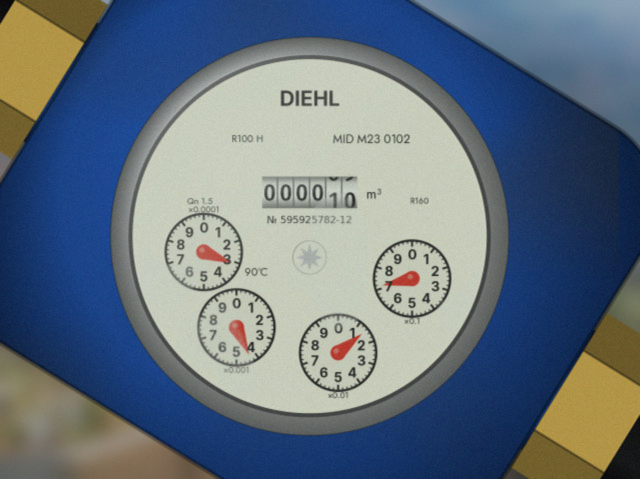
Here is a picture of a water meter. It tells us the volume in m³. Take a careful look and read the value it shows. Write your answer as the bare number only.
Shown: 9.7143
